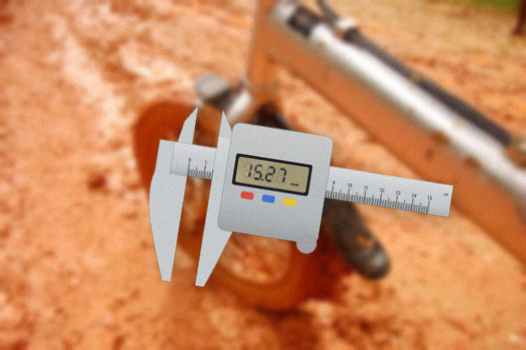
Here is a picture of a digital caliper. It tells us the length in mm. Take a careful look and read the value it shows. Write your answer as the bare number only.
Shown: 15.27
